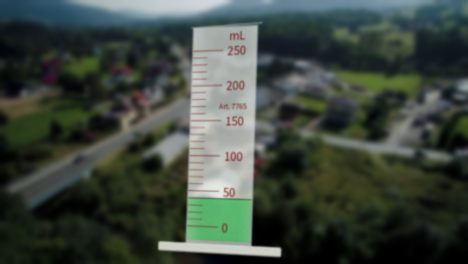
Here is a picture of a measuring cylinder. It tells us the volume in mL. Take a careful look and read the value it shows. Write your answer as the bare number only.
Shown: 40
